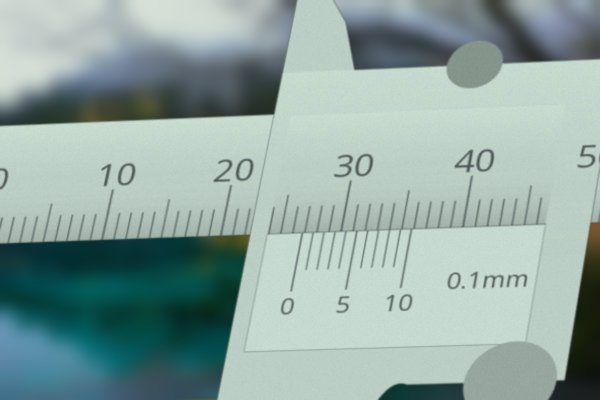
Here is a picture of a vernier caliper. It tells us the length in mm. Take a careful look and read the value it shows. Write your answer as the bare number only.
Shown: 26.8
